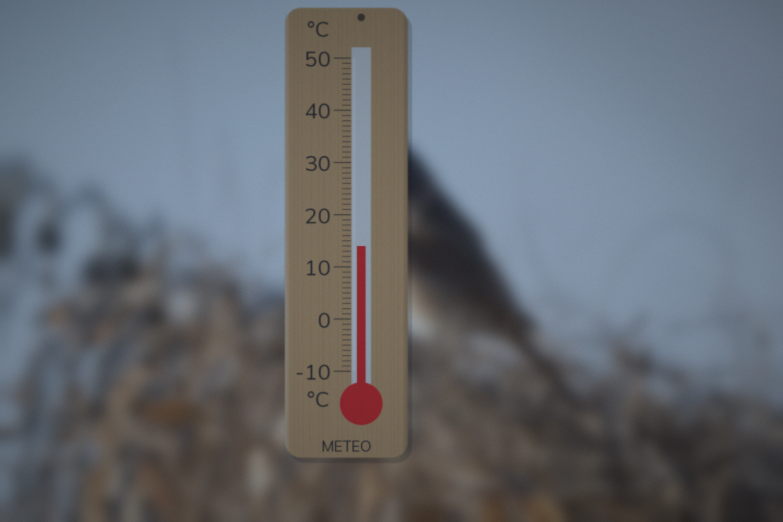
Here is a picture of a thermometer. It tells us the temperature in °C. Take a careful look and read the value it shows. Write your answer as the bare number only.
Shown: 14
